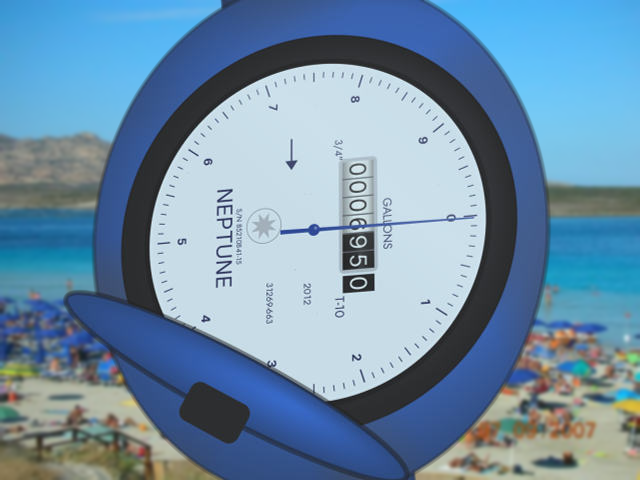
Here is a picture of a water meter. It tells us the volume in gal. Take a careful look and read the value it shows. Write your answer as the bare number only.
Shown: 6950.0
